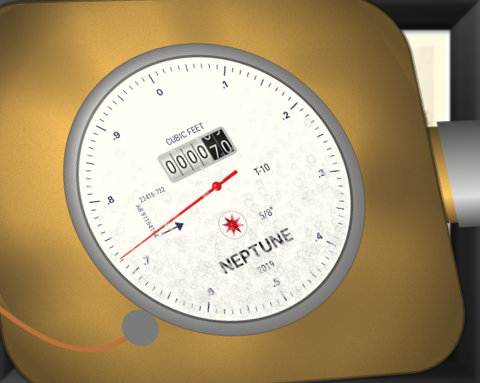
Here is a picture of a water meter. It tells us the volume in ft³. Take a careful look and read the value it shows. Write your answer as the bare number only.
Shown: 69.72
